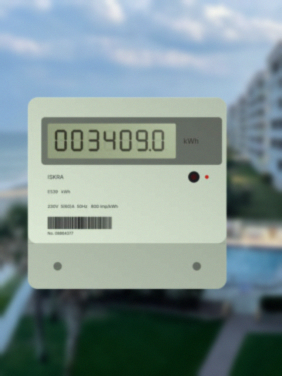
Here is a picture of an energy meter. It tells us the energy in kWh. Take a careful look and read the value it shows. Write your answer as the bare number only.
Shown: 3409.0
